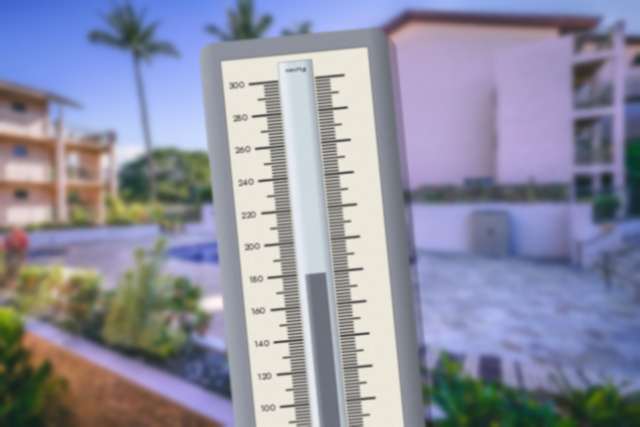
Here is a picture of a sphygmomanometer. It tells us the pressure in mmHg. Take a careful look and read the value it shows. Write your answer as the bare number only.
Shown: 180
